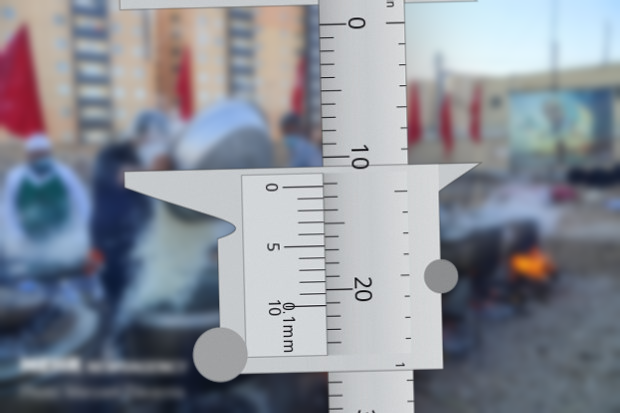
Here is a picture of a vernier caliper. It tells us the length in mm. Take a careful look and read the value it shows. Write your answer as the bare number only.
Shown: 12.2
